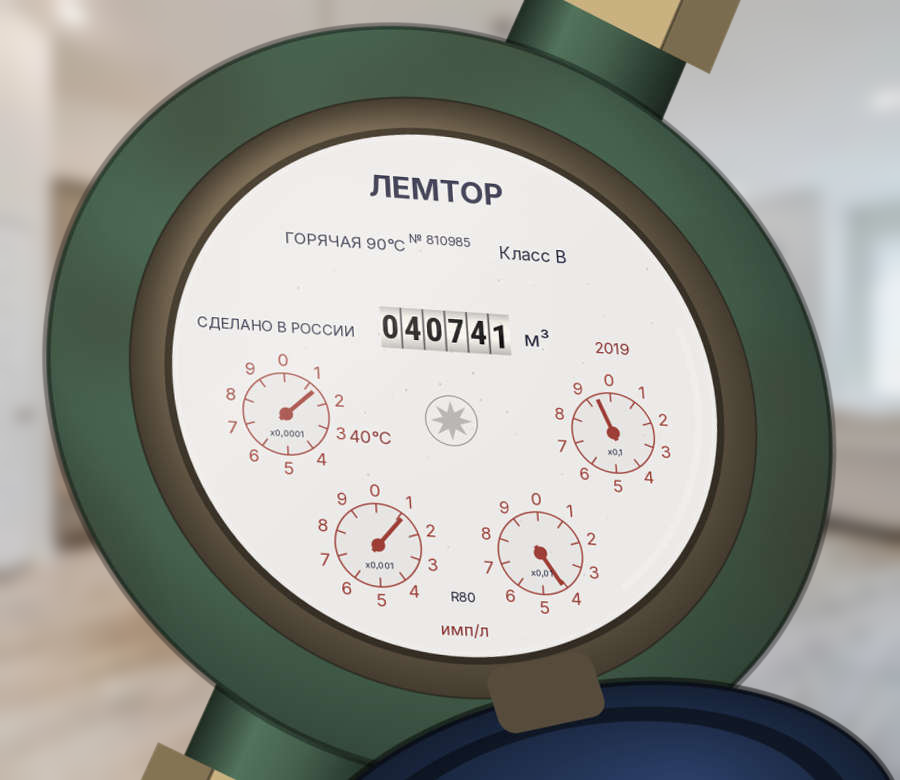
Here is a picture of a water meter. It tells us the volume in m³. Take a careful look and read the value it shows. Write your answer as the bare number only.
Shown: 40740.9411
